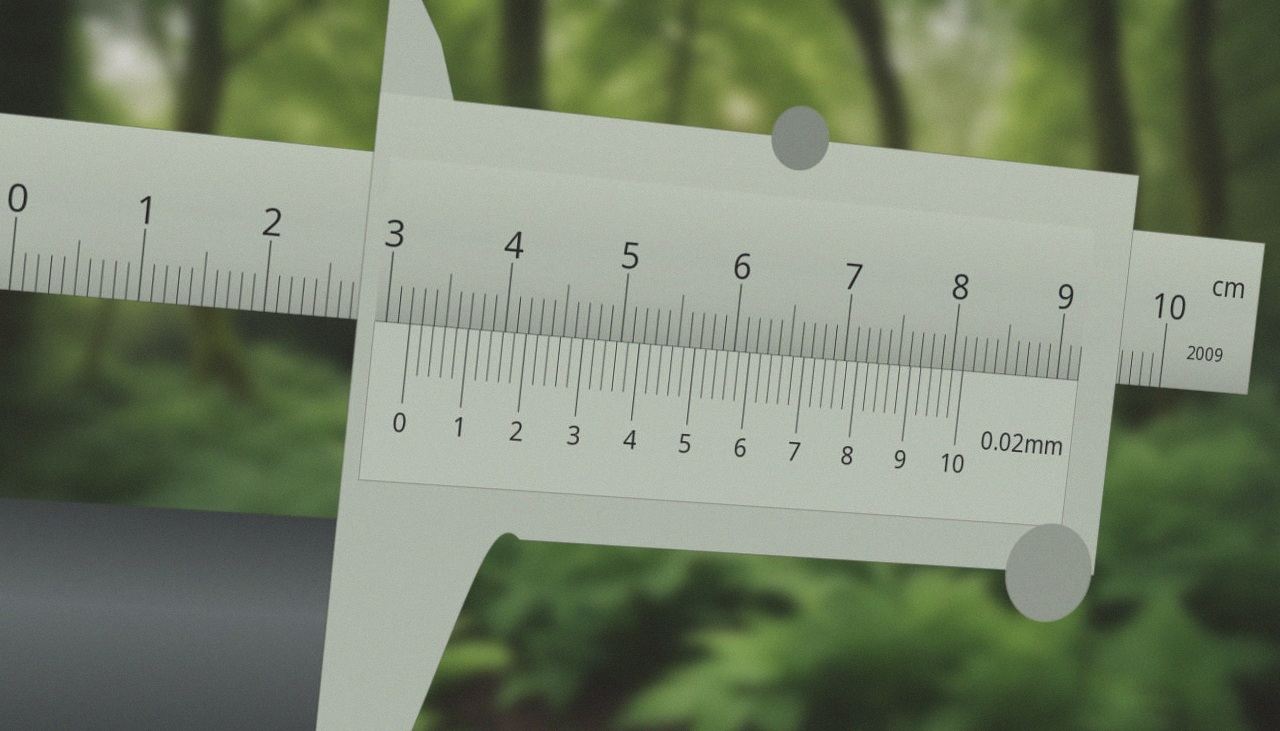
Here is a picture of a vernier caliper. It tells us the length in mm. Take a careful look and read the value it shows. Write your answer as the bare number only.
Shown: 32.0
